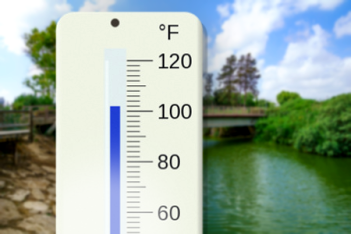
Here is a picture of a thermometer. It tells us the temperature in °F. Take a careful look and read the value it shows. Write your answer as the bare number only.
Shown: 102
